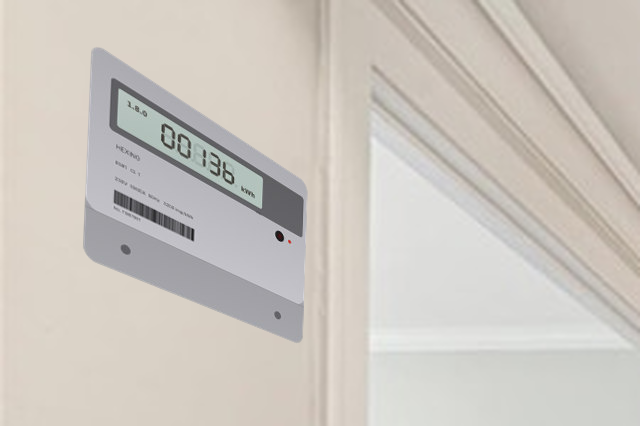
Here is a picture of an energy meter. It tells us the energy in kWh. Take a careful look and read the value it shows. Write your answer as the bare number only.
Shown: 136
